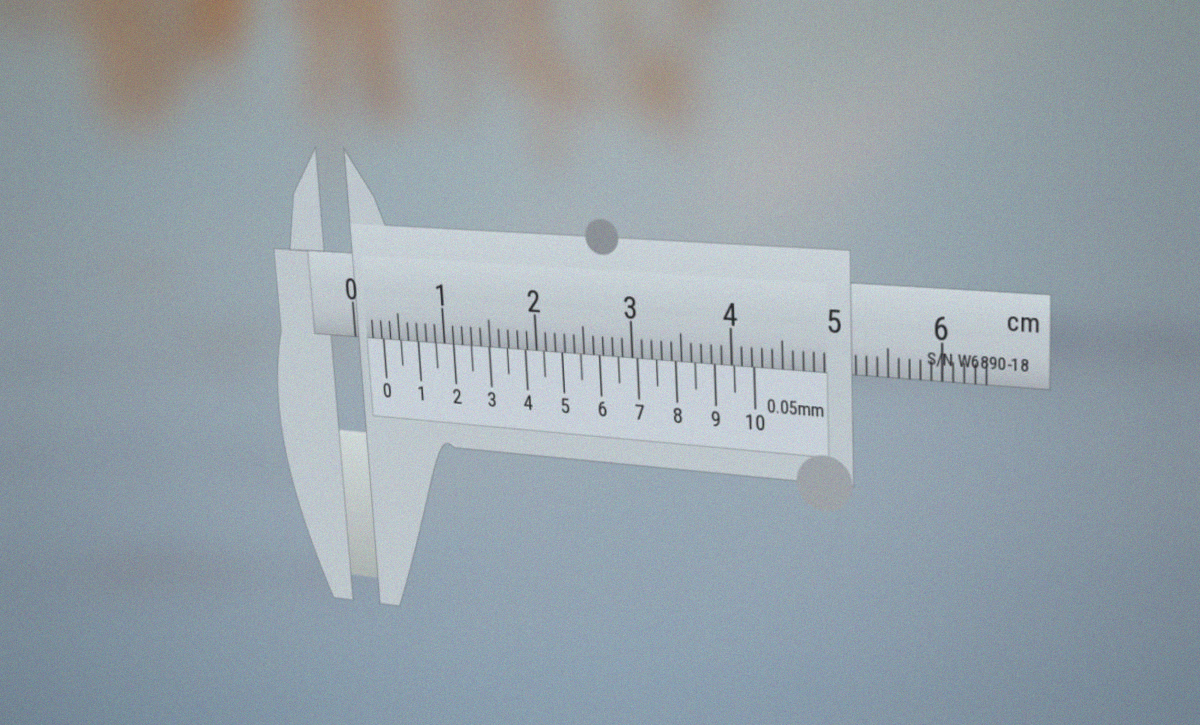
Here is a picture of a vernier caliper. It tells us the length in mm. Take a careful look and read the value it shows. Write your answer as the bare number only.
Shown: 3.2
